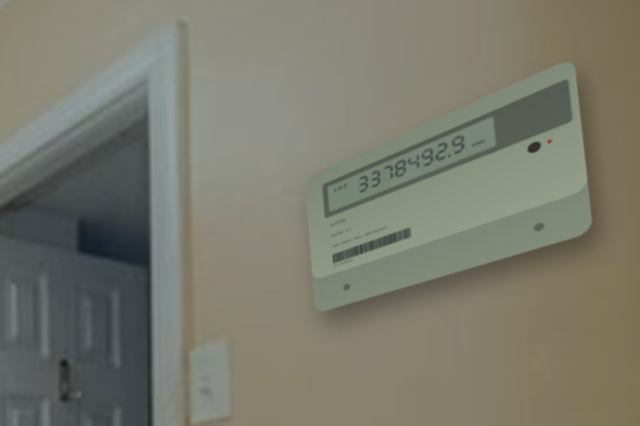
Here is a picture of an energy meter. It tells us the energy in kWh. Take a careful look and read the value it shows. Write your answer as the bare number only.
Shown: 3378492.9
